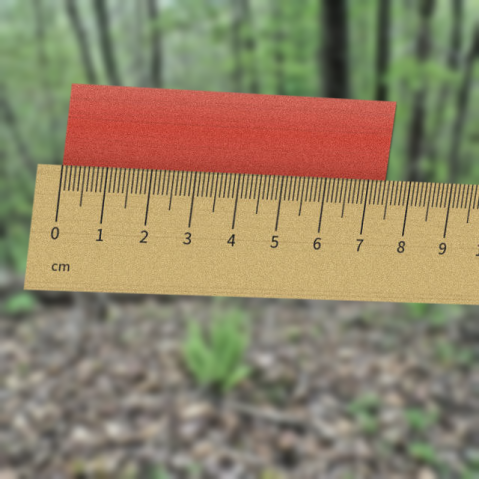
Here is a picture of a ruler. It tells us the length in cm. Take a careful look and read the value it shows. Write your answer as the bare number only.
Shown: 7.4
